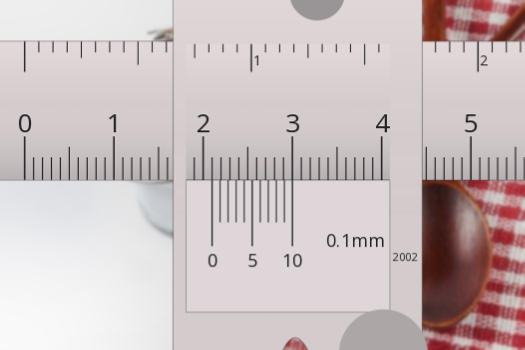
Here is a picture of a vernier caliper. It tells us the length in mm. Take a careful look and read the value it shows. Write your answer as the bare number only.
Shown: 21.0
